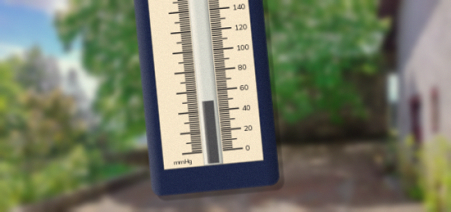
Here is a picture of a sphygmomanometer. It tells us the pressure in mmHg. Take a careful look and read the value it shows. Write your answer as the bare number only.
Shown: 50
